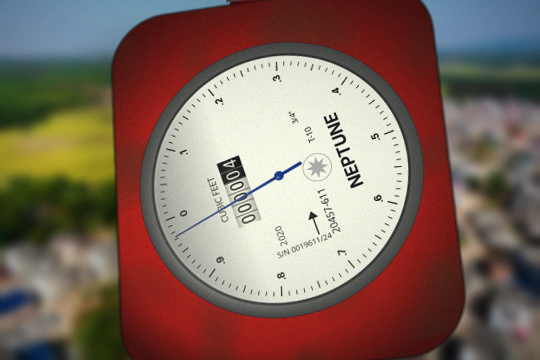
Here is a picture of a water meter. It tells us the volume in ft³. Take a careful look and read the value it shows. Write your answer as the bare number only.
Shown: 3.97
